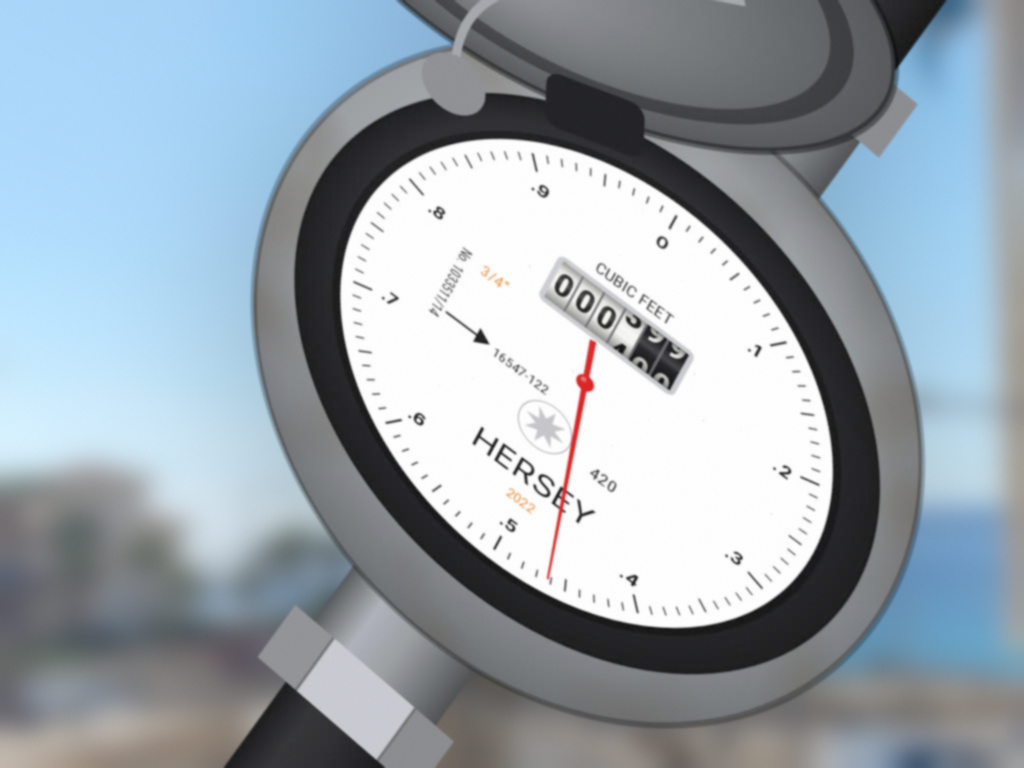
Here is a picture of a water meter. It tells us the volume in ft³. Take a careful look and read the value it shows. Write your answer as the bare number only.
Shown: 399.46
